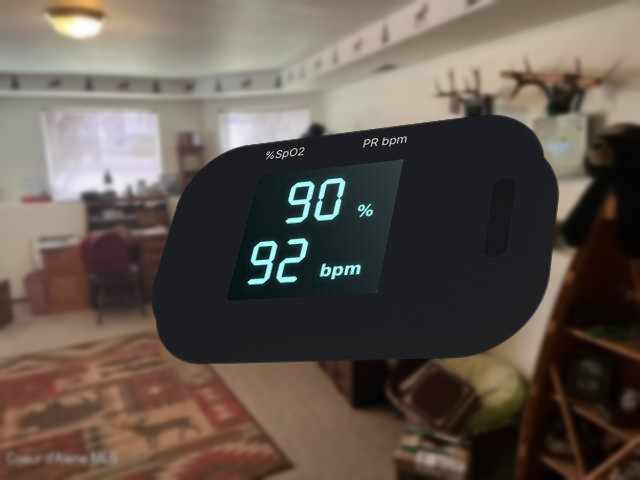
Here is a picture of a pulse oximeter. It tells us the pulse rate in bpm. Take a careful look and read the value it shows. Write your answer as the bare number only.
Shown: 92
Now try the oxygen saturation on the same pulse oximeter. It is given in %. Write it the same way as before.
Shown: 90
